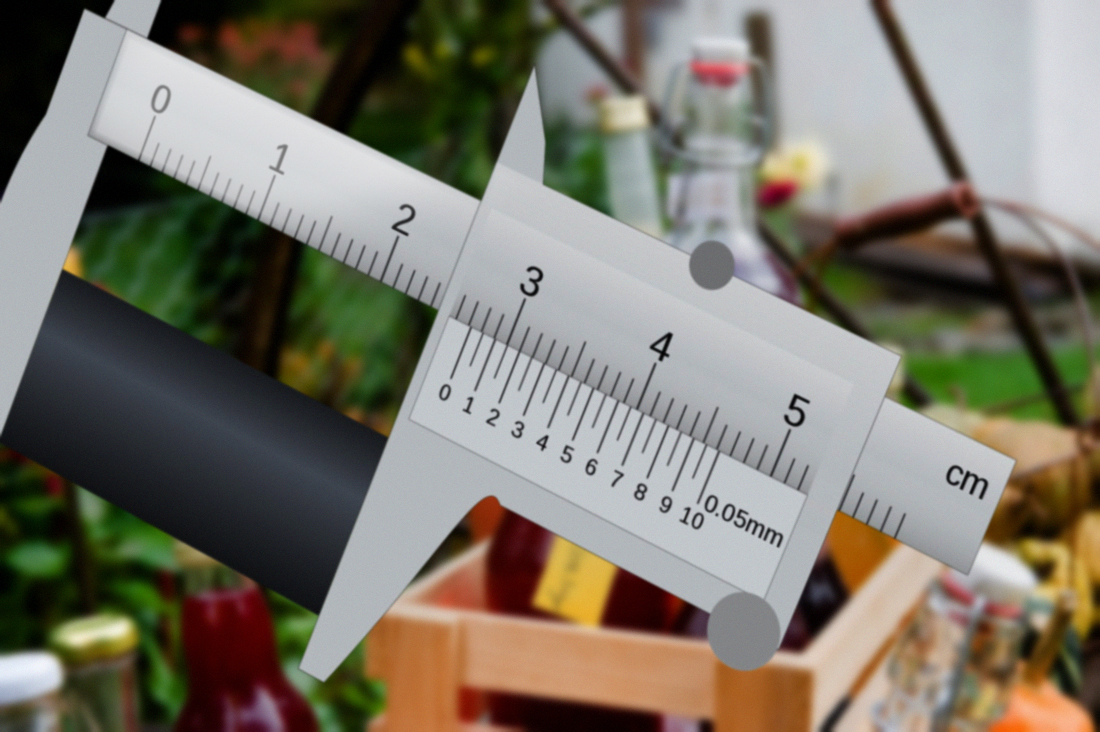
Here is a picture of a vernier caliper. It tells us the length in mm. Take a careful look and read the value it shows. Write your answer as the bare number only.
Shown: 27.2
